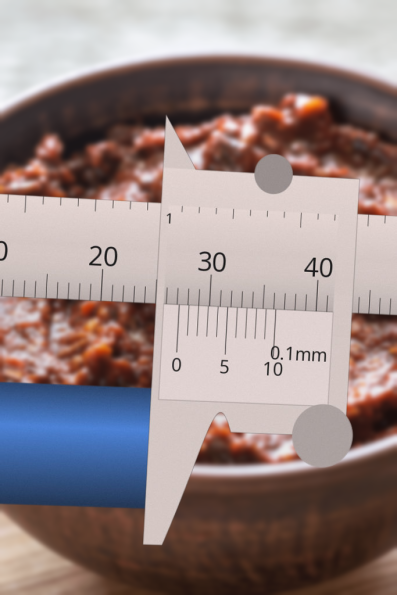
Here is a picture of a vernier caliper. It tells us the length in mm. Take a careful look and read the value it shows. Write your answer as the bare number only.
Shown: 27.2
